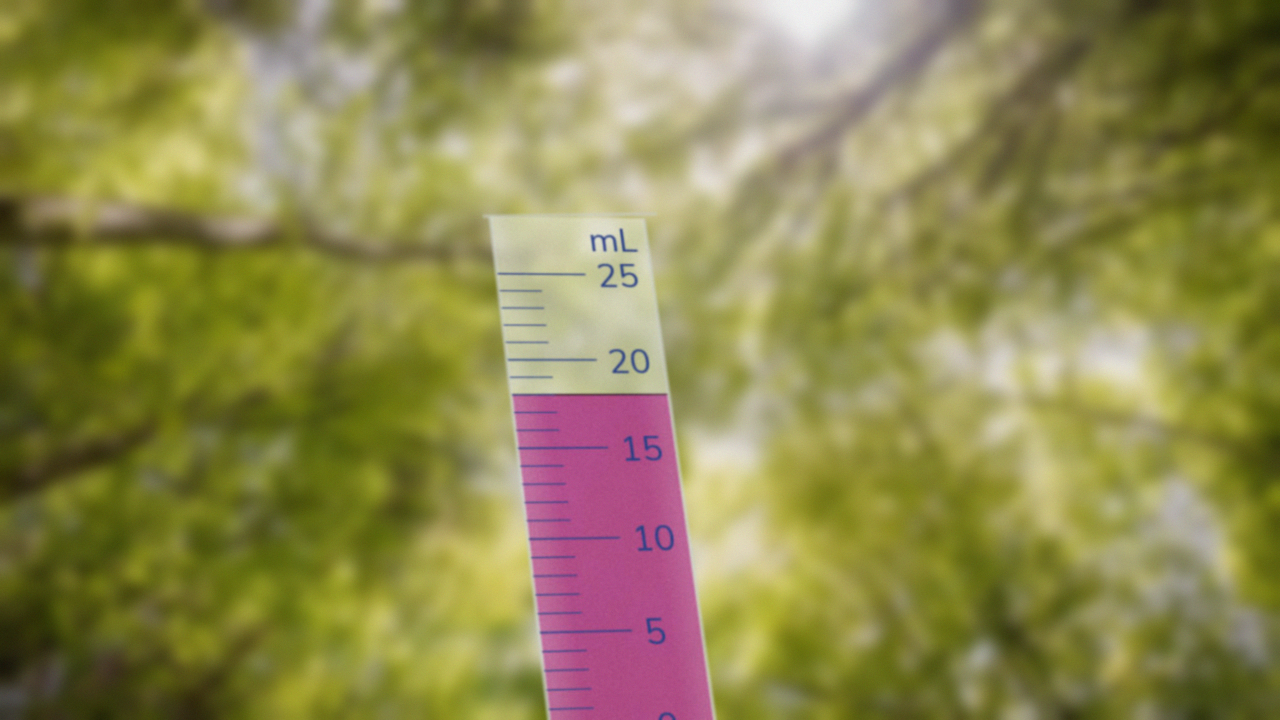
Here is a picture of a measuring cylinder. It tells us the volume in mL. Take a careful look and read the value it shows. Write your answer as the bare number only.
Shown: 18
